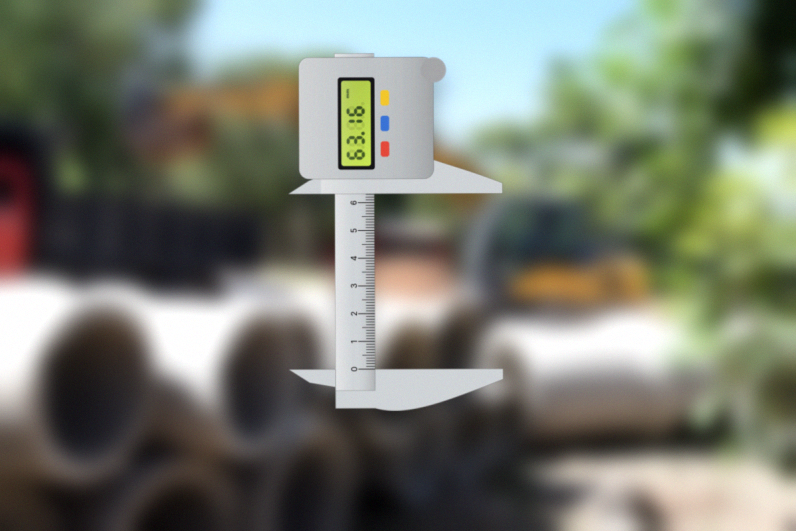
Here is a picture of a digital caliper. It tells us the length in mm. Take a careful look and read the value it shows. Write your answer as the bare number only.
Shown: 63.16
